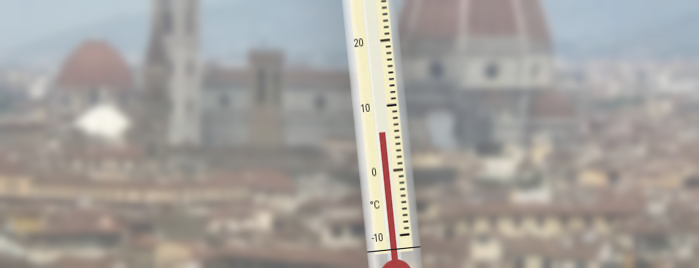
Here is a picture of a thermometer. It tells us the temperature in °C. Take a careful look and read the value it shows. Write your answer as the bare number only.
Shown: 6
